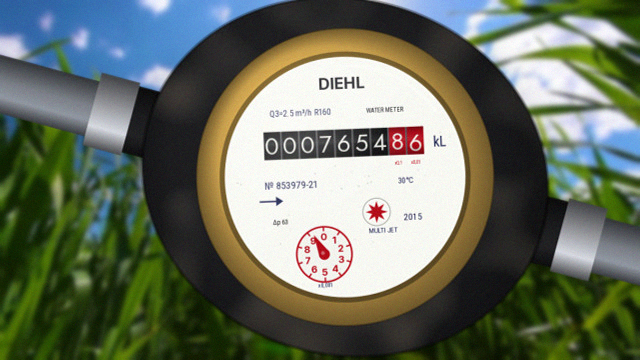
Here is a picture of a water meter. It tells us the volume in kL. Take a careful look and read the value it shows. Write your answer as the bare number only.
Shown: 7654.859
